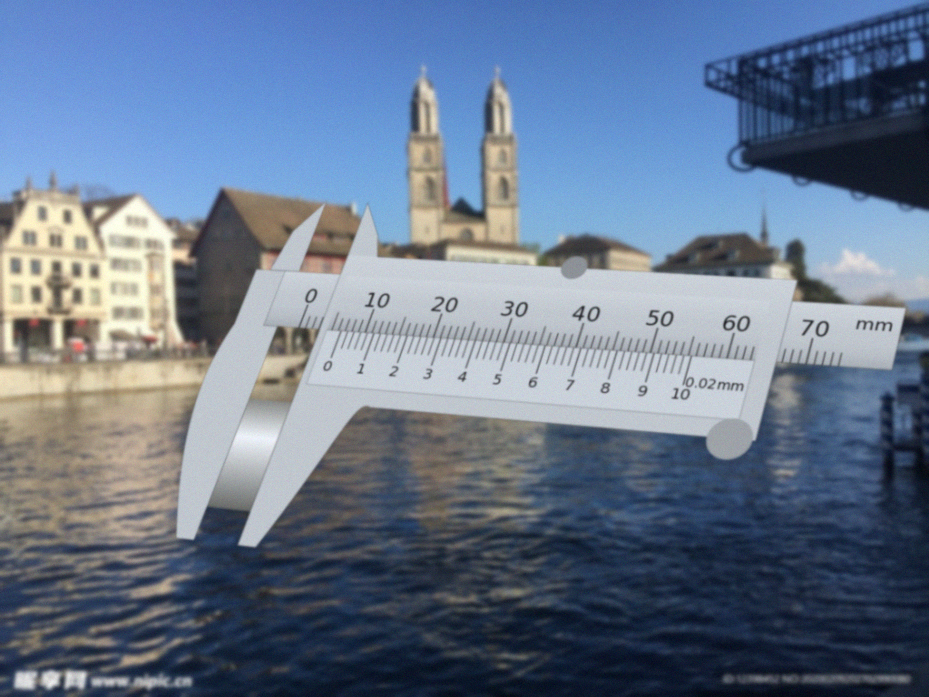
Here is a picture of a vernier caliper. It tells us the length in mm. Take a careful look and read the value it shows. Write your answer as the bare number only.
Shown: 6.4
